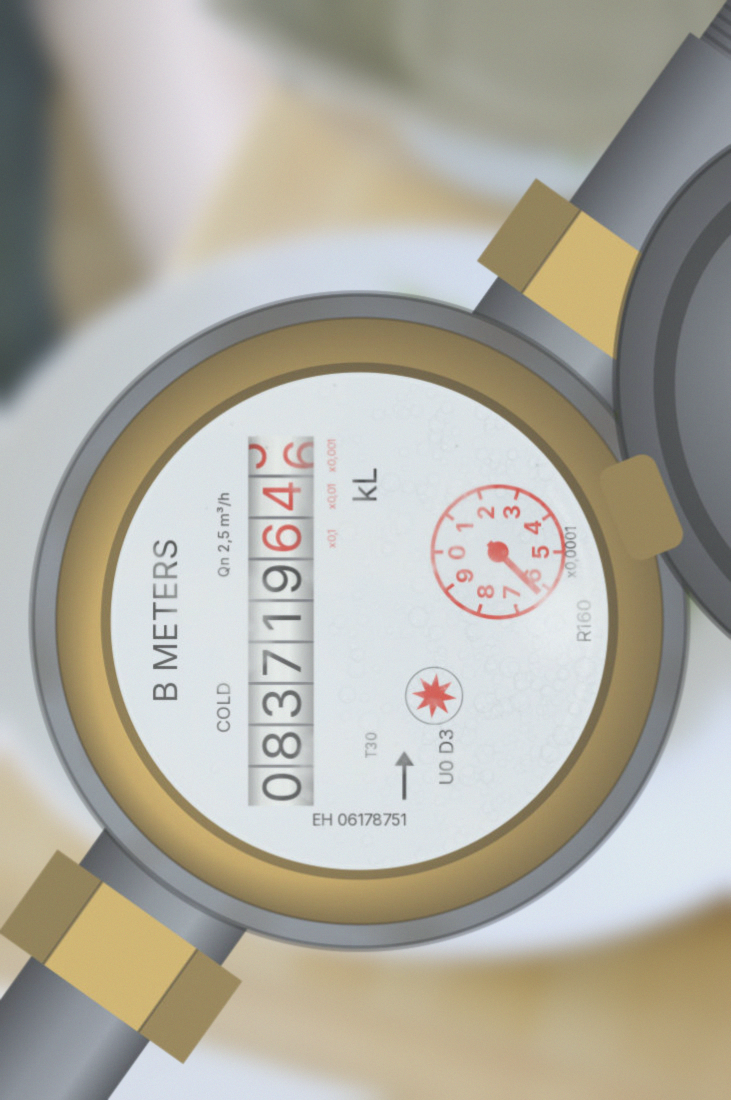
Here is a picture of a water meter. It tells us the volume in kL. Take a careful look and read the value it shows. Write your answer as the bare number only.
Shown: 83719.6456
